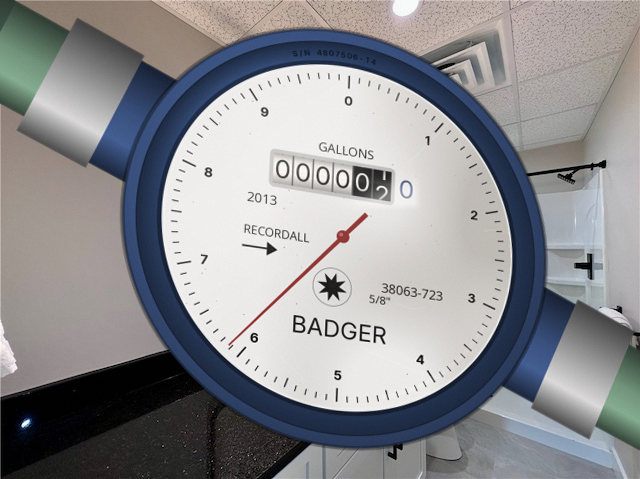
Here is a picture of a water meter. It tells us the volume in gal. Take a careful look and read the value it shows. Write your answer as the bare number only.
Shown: 16.1
